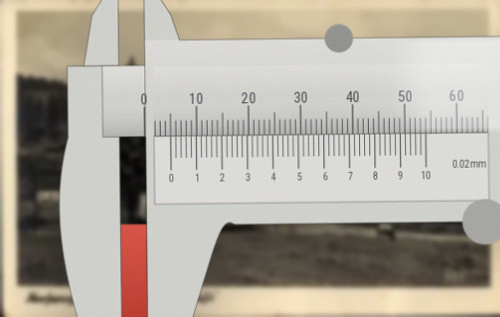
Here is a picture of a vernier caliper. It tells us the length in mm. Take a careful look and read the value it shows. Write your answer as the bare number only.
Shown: 5.0
